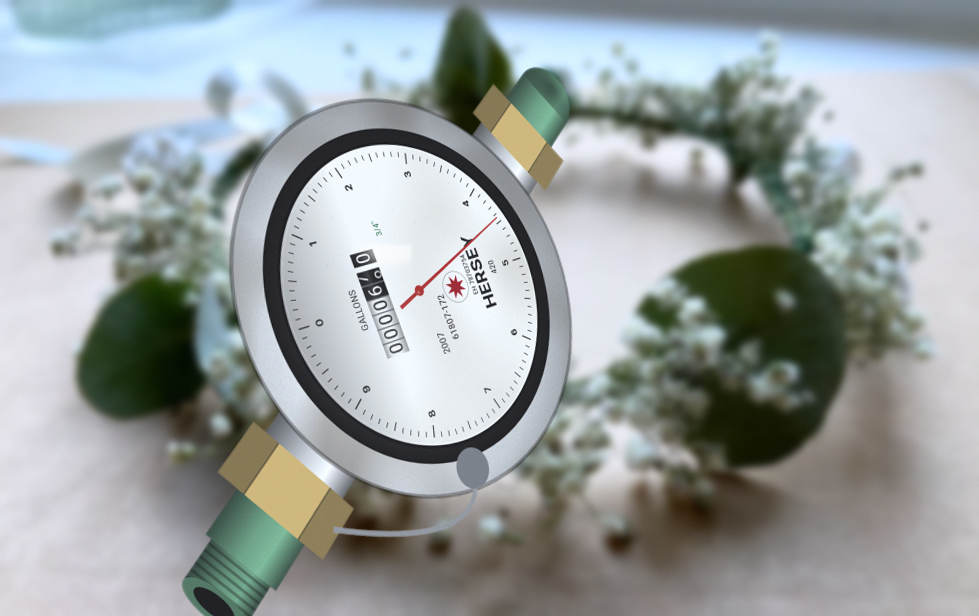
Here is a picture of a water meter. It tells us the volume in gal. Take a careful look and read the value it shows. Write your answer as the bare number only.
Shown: 674.4
